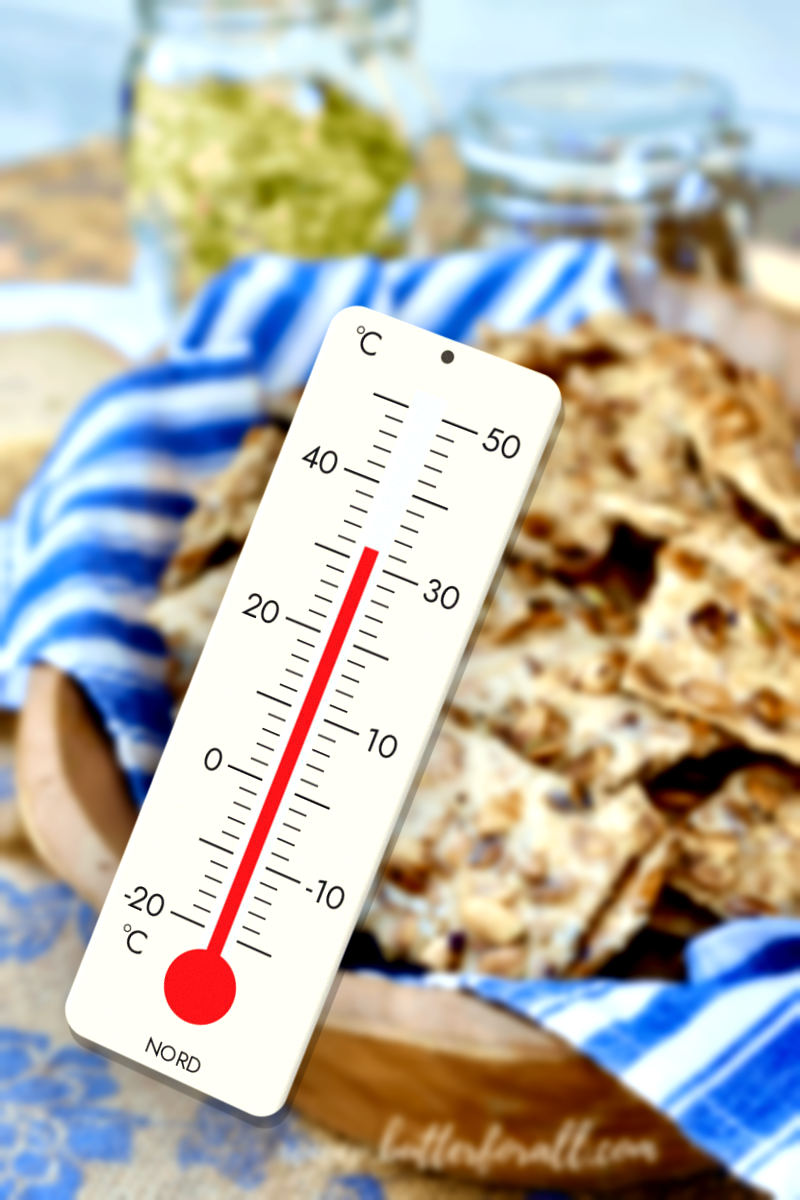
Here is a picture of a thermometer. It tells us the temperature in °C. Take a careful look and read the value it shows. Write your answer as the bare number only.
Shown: 32
